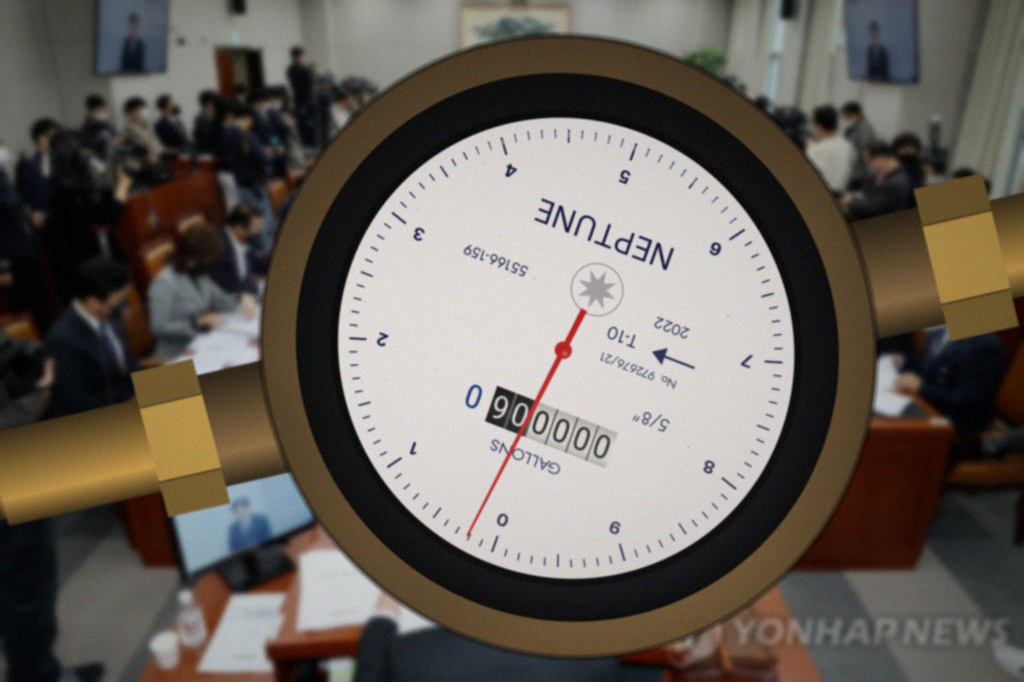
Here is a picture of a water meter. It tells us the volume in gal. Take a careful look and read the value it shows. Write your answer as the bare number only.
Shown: 60.2
